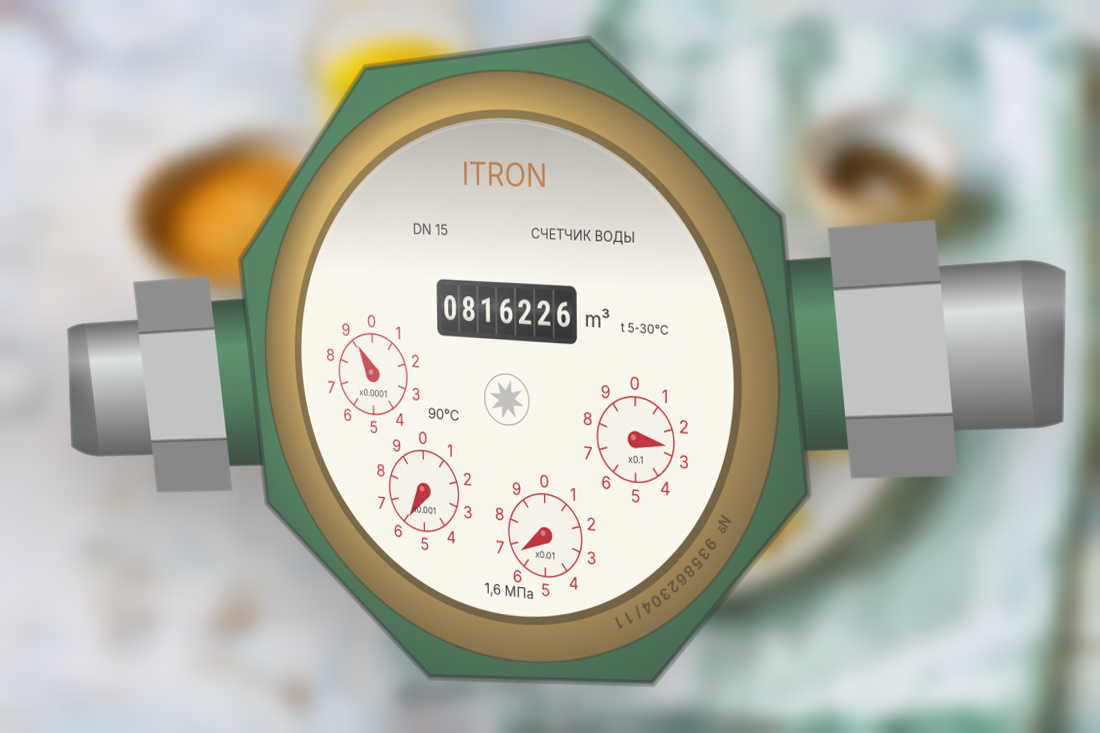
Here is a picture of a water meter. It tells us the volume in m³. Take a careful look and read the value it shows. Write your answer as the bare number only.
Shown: 816226.2659
